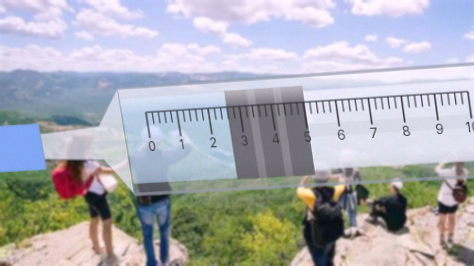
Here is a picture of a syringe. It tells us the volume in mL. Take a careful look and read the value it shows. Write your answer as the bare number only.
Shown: 2.6
